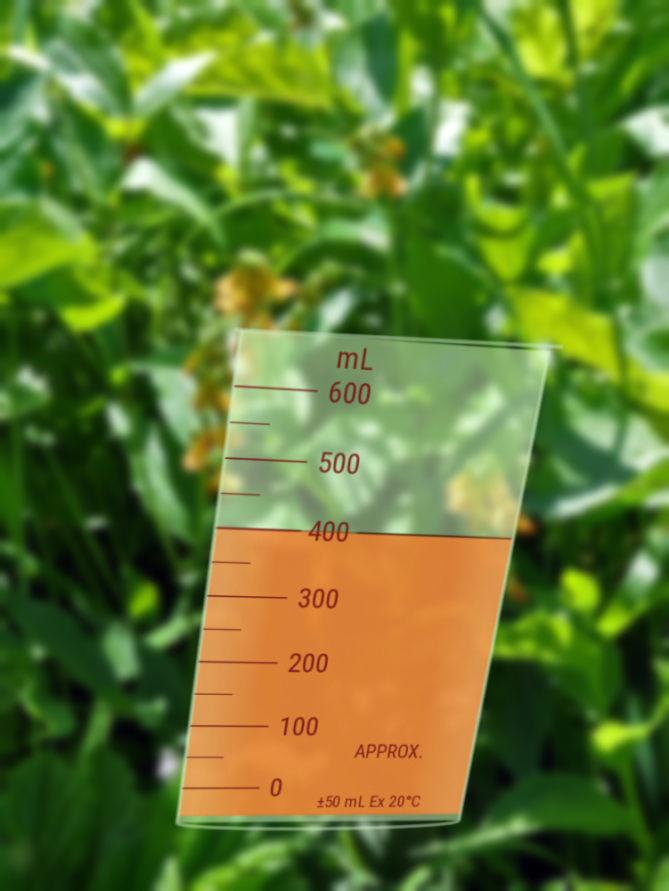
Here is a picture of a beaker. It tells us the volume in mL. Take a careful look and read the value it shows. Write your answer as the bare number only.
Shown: 400
